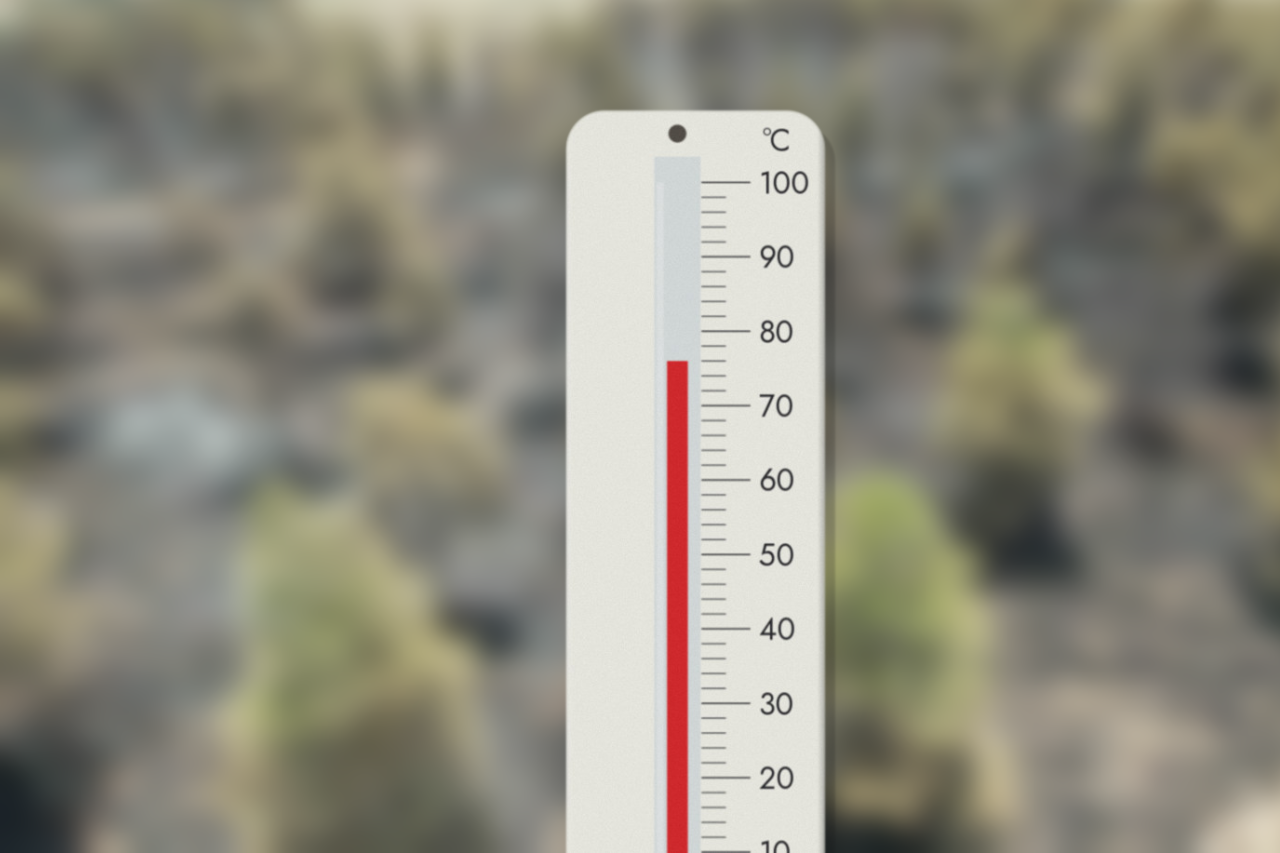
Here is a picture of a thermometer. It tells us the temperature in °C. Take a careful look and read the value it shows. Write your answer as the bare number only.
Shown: 76
